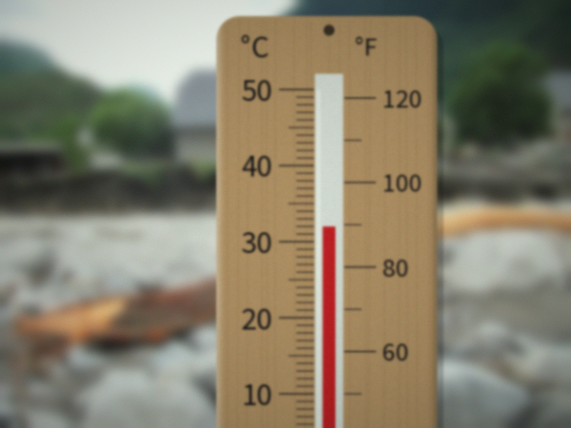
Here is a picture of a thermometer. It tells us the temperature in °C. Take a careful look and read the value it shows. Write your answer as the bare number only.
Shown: 32
